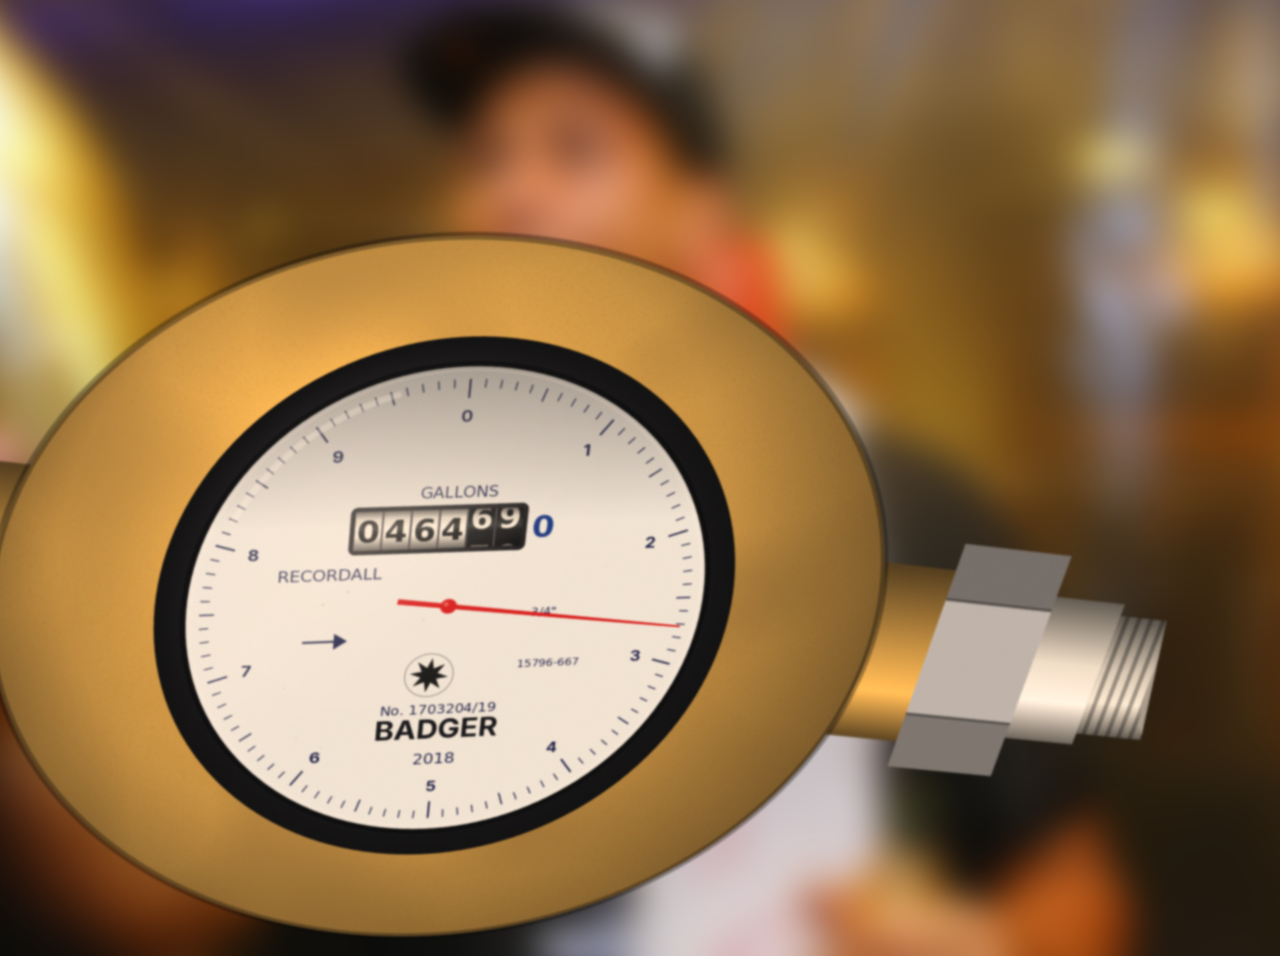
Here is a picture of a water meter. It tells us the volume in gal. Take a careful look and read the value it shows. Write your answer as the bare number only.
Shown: 464692.7
